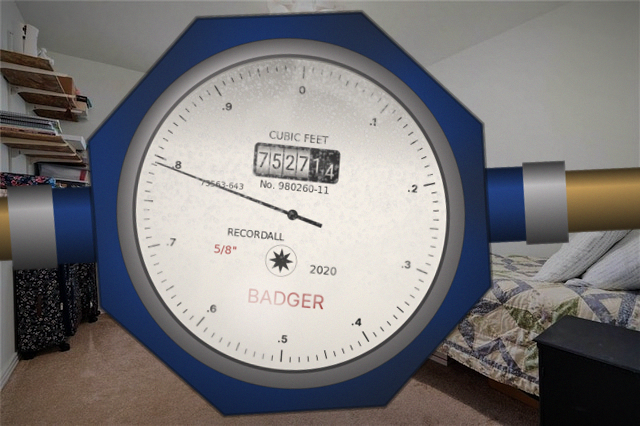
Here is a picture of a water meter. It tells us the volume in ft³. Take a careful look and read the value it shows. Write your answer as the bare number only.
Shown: 752713.79
